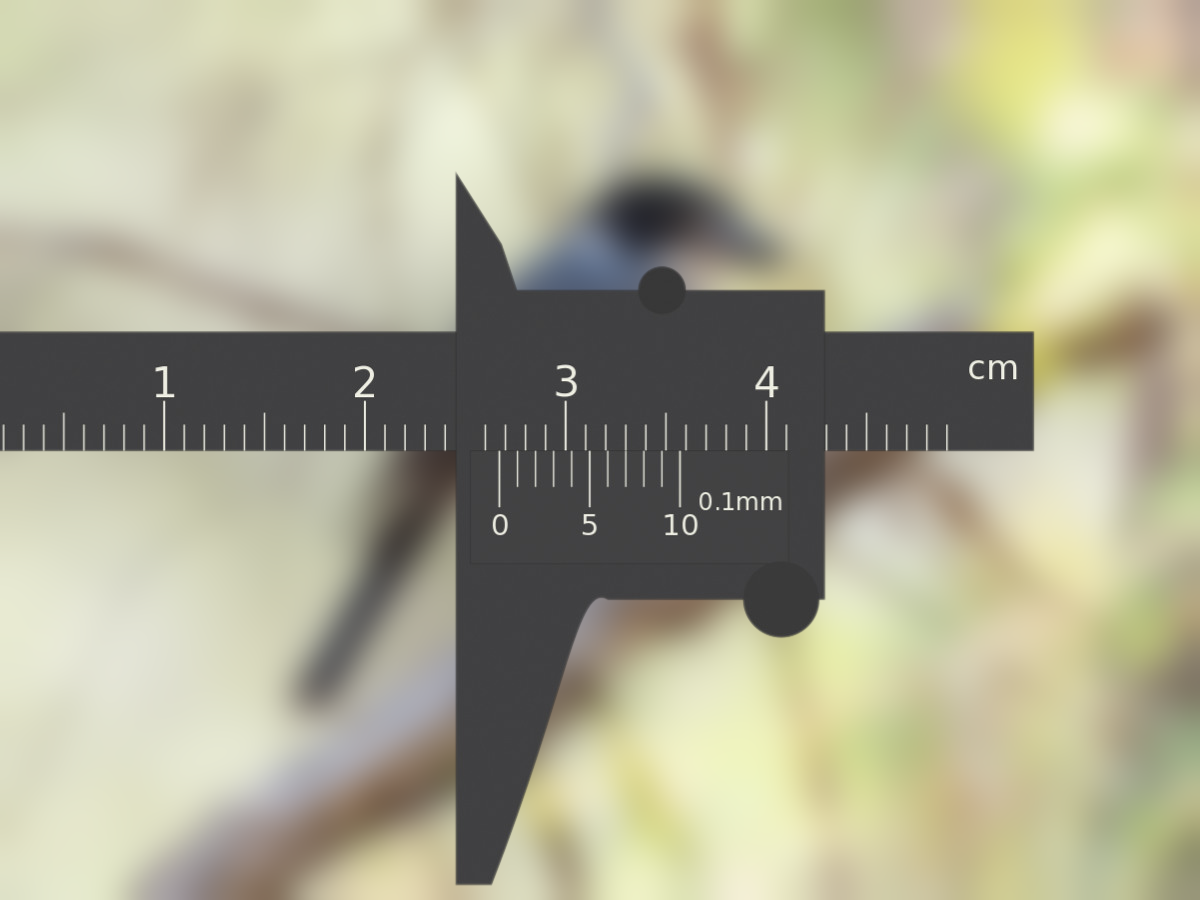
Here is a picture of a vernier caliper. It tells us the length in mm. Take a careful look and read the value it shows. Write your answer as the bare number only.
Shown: 26.7
